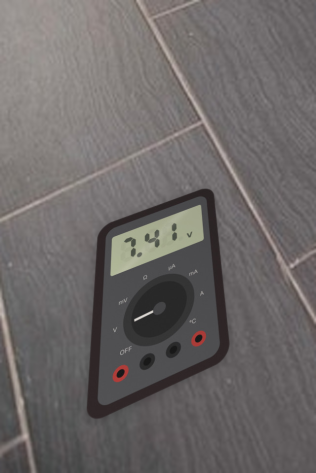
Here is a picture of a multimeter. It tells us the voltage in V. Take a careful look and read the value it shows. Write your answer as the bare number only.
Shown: 7.41
